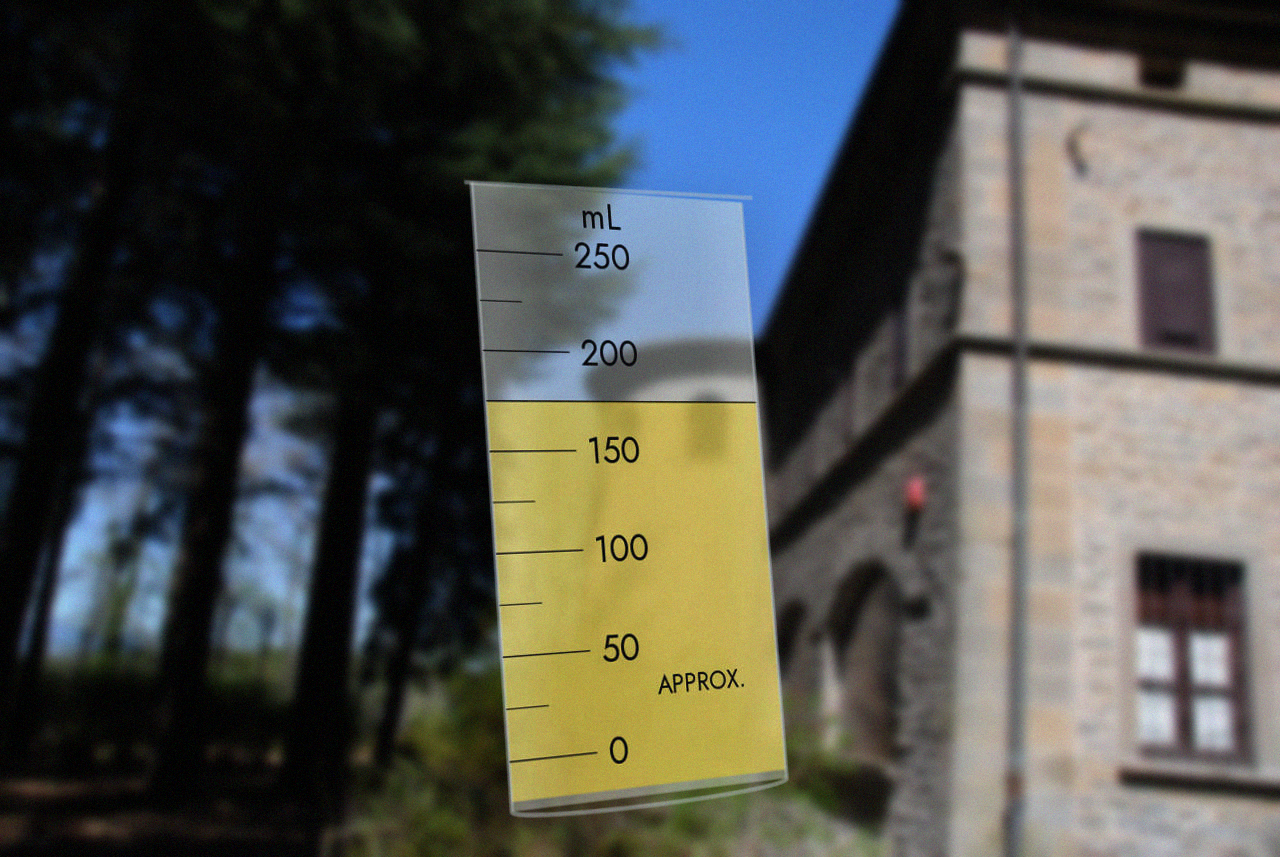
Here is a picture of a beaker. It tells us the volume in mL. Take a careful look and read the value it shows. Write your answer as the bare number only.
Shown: 175
